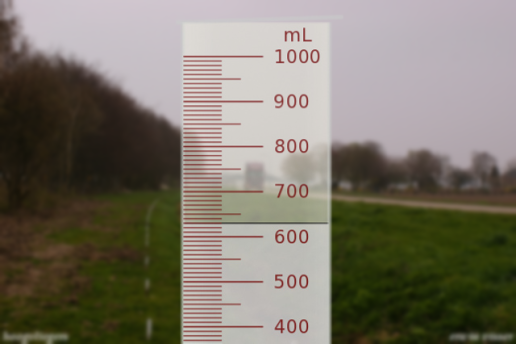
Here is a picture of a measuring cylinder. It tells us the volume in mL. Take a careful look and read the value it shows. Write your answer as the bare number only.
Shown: 630
